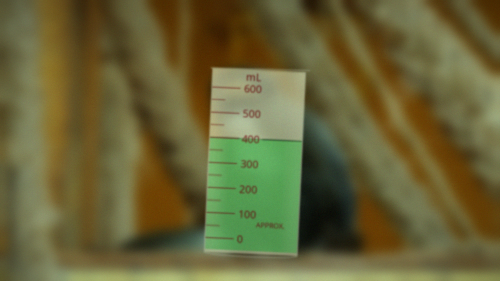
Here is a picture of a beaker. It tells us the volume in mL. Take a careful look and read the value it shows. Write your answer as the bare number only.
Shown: 400
